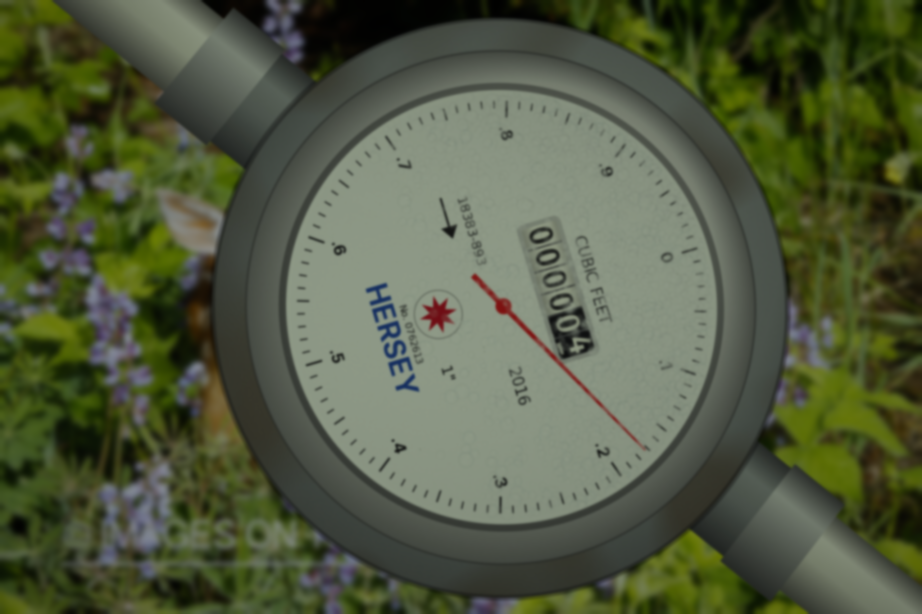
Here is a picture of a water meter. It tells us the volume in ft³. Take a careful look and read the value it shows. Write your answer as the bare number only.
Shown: 4.17
